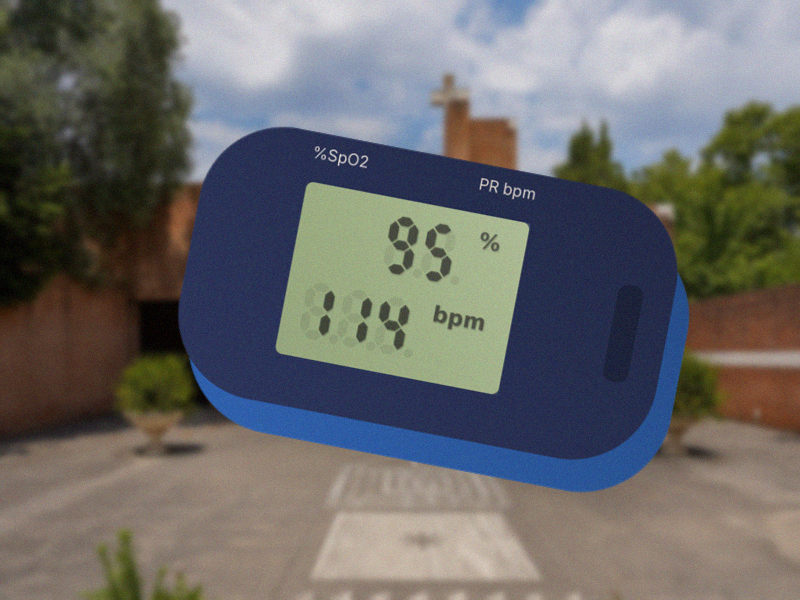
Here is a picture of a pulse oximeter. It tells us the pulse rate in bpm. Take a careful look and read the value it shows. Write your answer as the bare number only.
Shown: 114
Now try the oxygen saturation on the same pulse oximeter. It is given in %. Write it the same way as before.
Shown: 95
